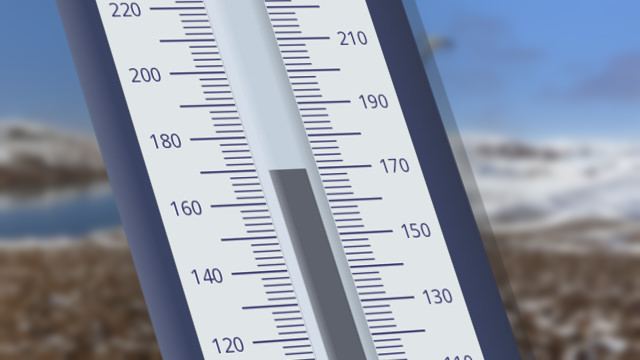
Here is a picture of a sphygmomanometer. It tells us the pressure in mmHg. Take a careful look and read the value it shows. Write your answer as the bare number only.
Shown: 170
